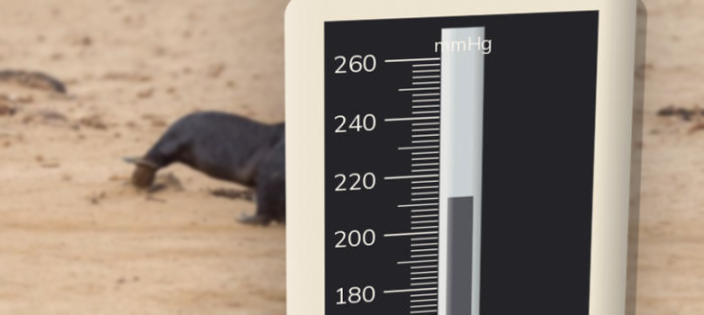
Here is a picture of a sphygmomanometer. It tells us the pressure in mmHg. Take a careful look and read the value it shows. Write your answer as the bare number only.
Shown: 212
